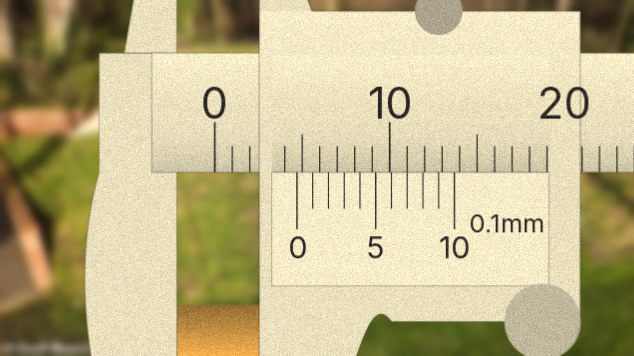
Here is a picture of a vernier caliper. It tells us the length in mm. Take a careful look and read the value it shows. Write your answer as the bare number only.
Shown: 4.7
